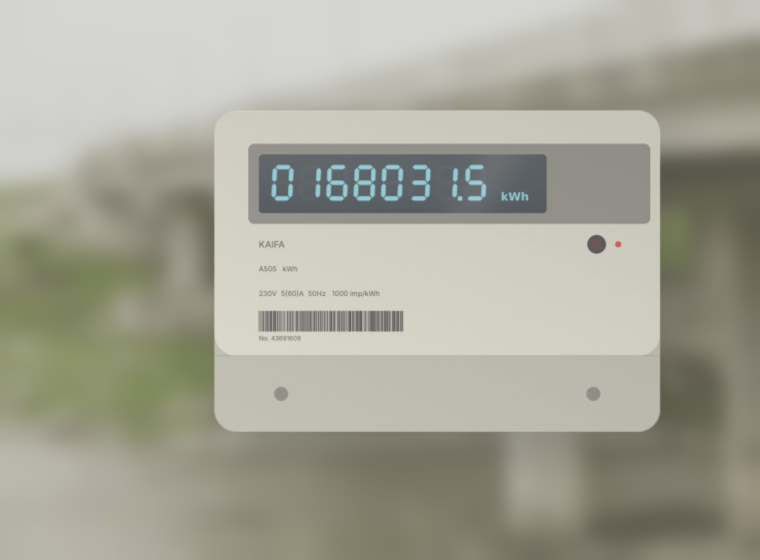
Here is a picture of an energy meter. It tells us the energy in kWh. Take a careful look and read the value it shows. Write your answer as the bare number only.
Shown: 168031.5
